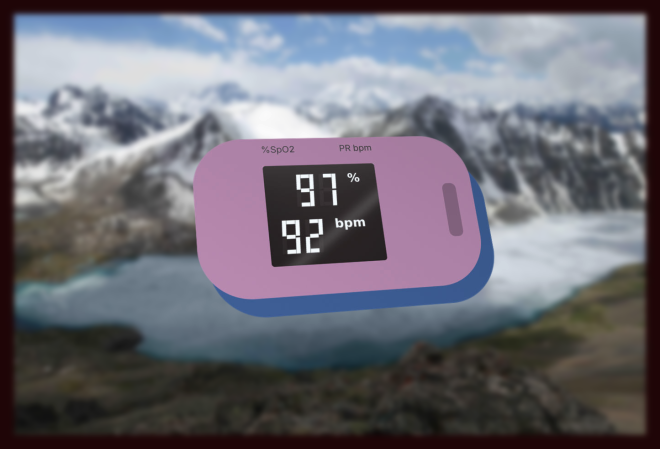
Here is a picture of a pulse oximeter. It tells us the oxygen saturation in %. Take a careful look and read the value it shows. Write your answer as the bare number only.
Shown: 97
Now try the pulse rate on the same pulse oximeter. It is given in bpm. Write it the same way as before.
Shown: 92
